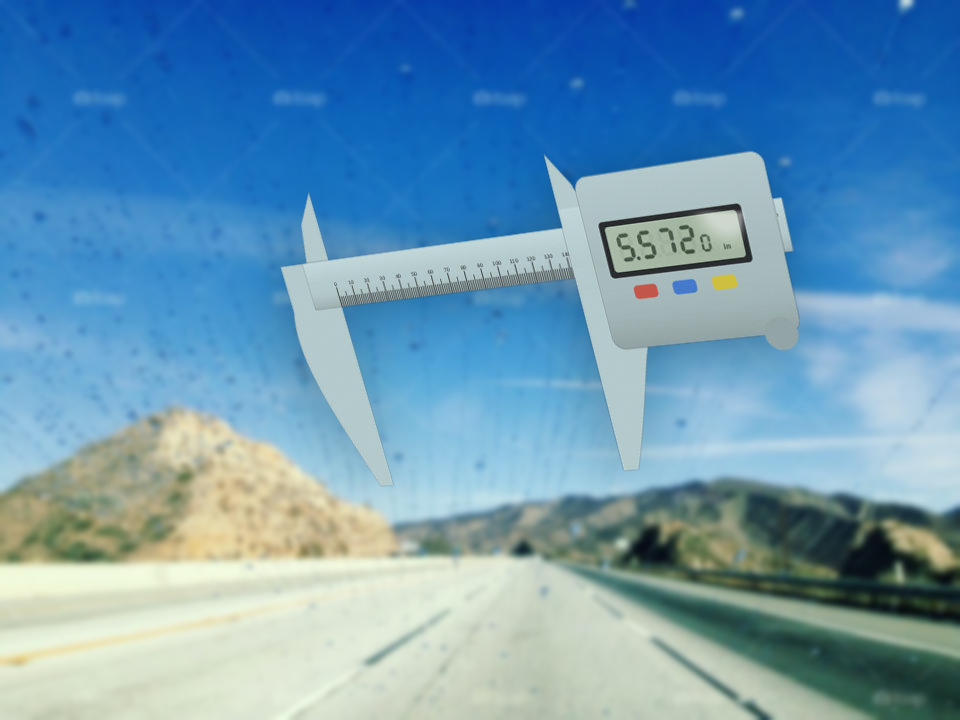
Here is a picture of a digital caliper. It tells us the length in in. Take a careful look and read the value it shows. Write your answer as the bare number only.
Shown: 5.5720
